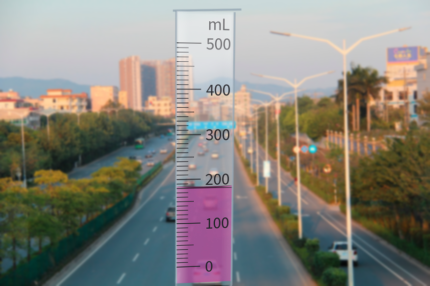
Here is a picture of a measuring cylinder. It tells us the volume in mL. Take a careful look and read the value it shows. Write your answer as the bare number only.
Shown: 180
